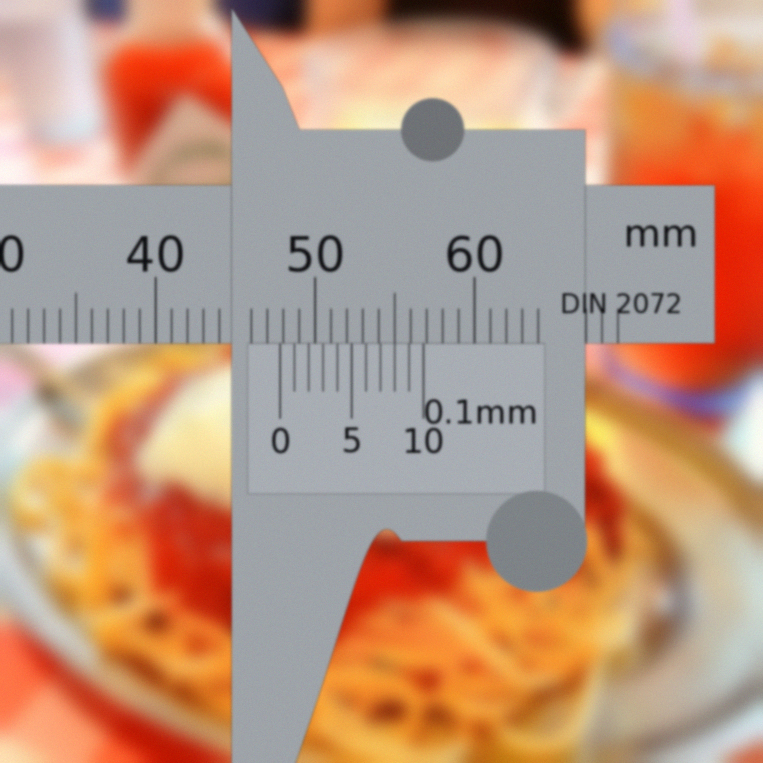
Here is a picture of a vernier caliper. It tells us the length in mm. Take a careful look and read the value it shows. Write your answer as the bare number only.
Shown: 47.8
